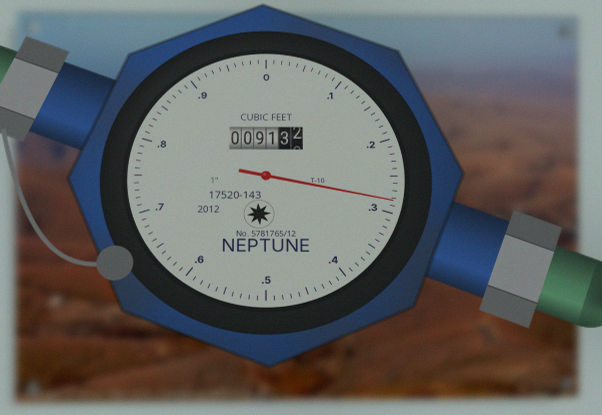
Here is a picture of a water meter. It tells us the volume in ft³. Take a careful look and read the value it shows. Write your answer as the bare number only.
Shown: 9132.28
